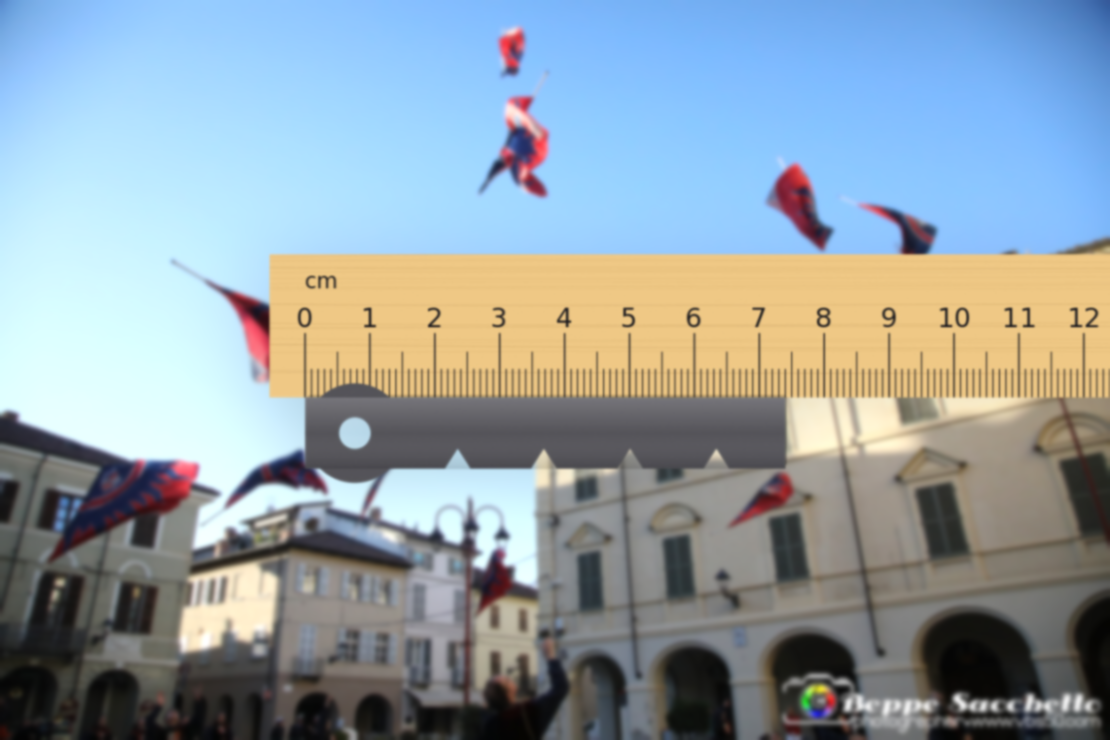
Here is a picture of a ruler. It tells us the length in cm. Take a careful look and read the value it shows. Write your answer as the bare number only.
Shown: 7.4
